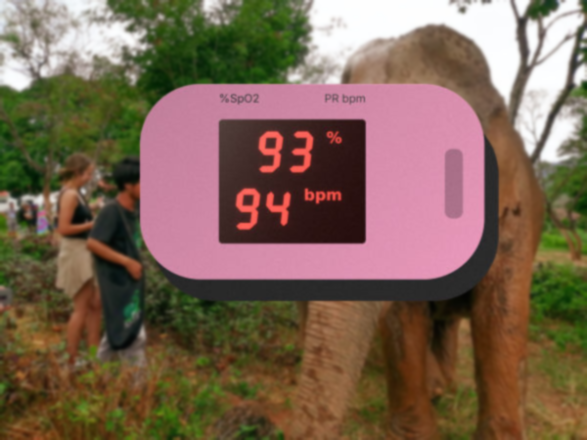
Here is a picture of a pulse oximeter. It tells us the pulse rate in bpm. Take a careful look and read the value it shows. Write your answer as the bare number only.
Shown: 94
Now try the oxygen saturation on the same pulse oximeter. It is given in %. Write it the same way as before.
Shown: 93
